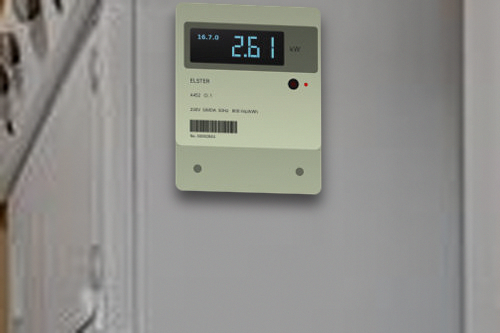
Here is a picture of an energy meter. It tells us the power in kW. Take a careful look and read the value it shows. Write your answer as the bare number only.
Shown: 2.61
